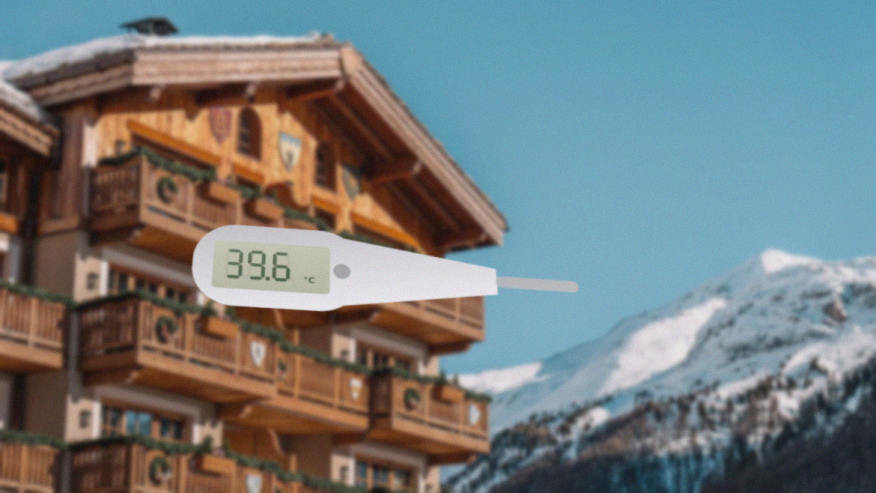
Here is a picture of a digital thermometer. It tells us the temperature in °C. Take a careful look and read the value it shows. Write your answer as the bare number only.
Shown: 39.6
